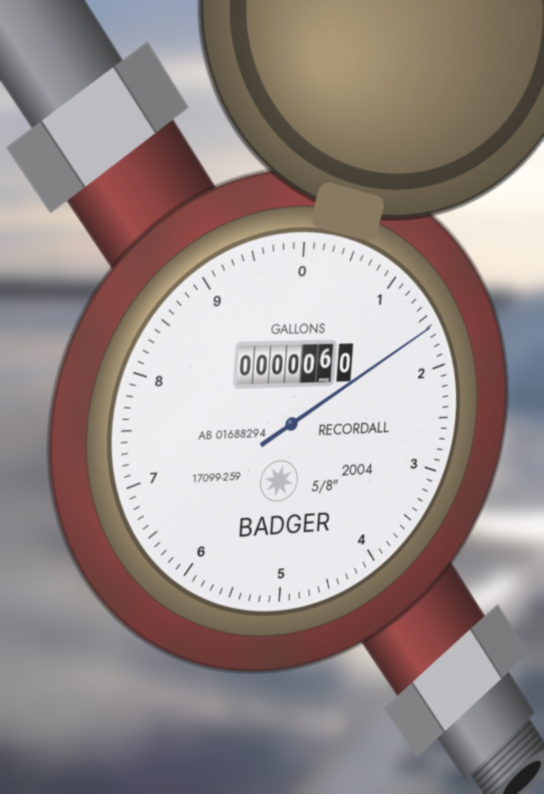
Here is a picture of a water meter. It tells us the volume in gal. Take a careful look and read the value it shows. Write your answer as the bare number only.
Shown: 61.6
